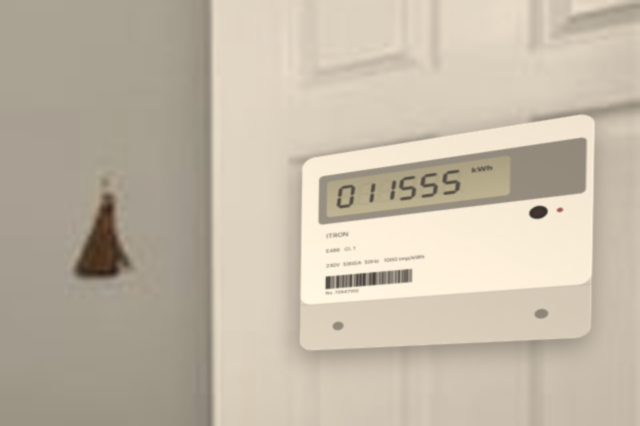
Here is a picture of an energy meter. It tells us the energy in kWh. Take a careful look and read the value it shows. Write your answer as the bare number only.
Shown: 11555
